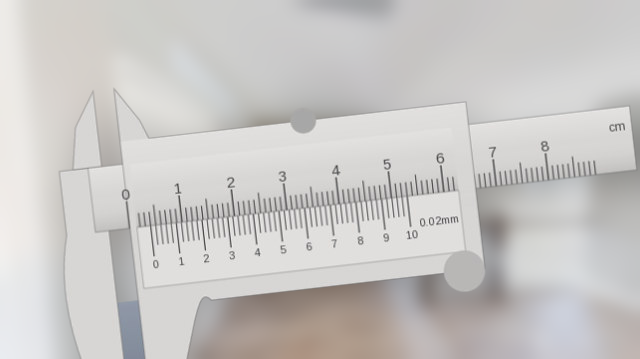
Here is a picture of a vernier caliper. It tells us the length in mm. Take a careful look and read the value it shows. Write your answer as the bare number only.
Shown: 4.0
